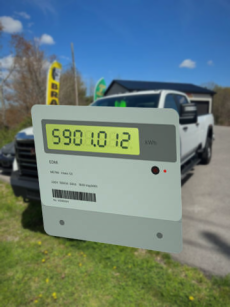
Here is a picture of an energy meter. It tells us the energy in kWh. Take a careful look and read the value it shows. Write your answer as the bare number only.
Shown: 5901.012
